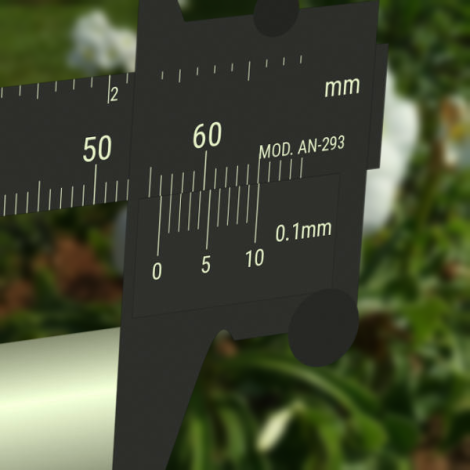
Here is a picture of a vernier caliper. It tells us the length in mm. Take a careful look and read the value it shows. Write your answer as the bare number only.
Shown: 56.1
